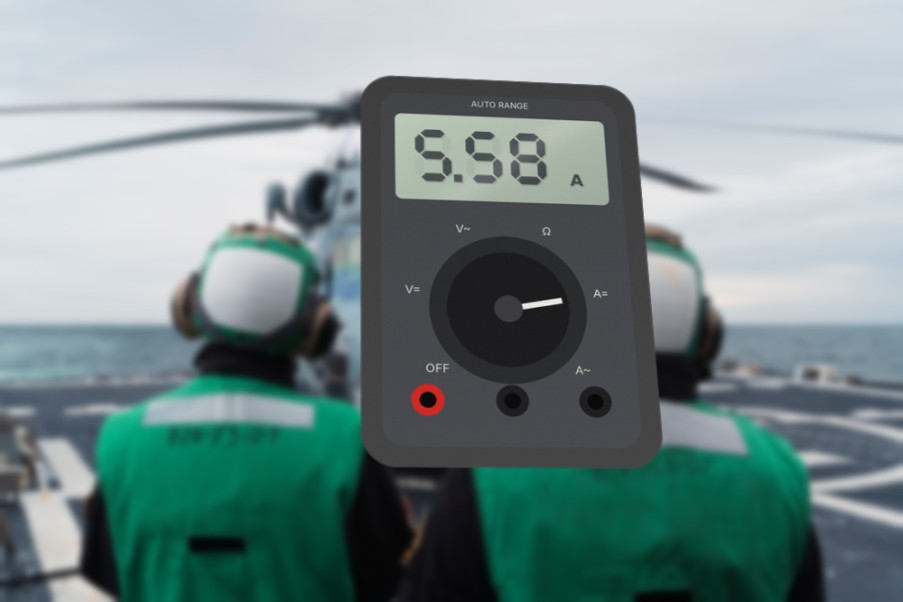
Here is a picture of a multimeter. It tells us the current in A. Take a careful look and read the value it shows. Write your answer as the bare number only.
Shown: 5.58
